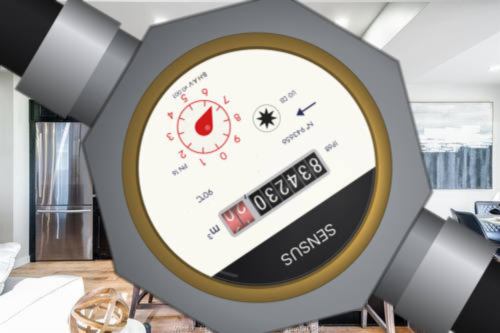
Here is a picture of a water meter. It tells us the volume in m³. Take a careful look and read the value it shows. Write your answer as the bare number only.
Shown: 834230.196
